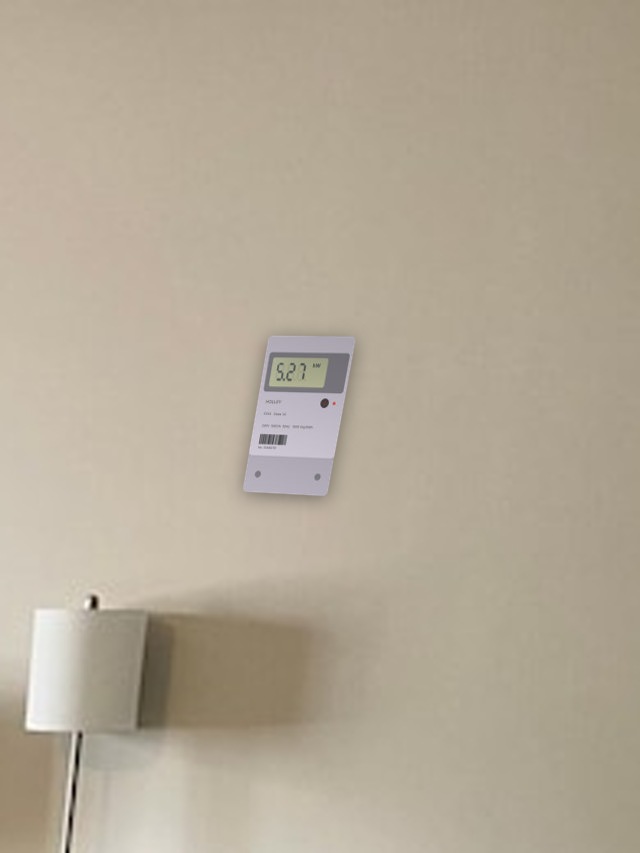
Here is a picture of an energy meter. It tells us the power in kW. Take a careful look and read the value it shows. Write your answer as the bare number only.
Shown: 5.27
